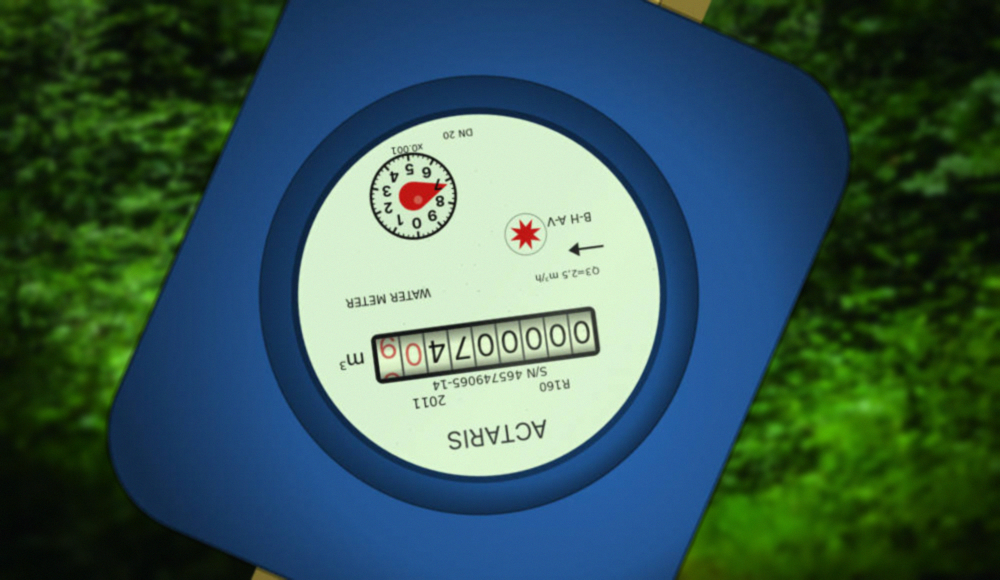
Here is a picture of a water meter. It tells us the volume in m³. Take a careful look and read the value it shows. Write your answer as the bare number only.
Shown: 74.087
